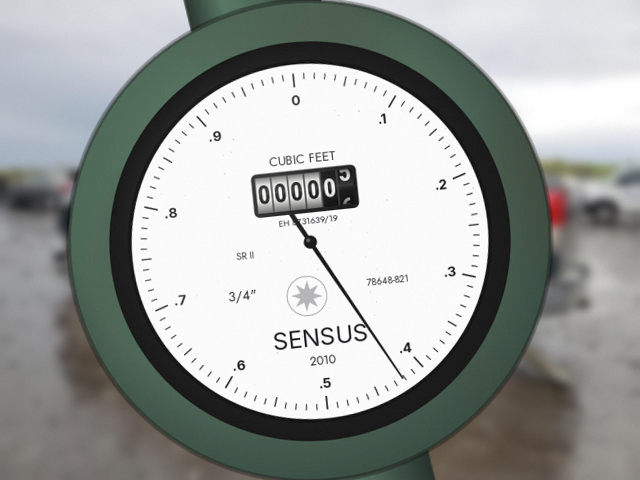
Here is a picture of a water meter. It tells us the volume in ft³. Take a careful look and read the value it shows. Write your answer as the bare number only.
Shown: 5.42
